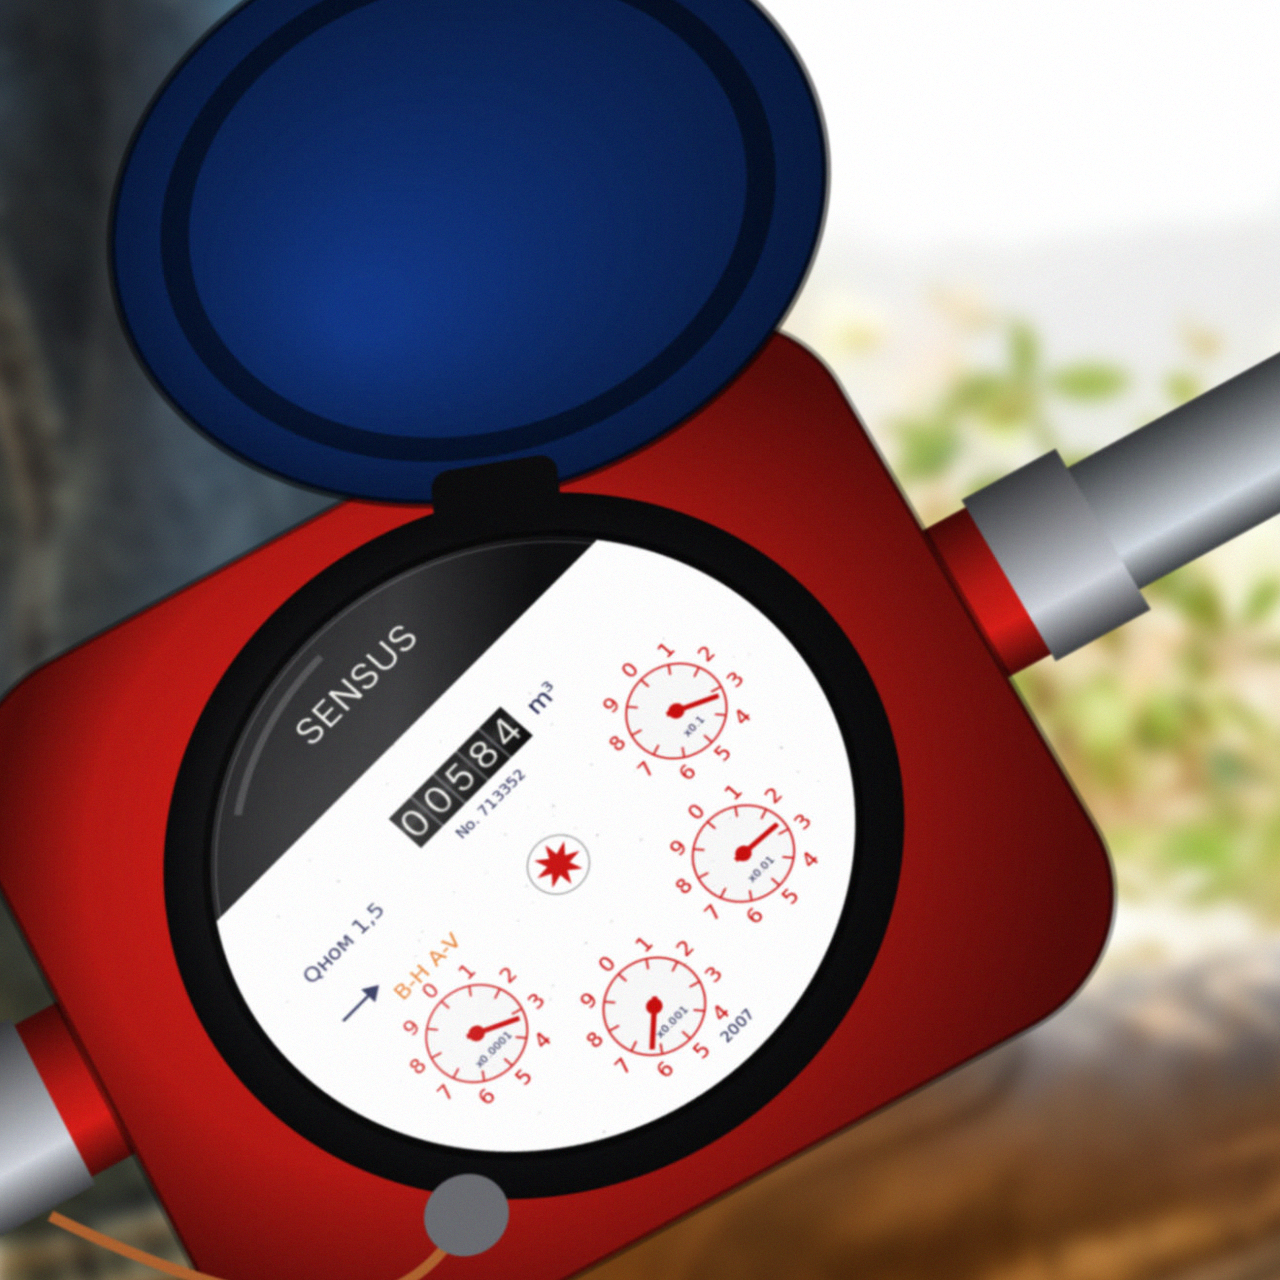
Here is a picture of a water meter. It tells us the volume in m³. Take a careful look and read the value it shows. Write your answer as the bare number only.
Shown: 584.3263
